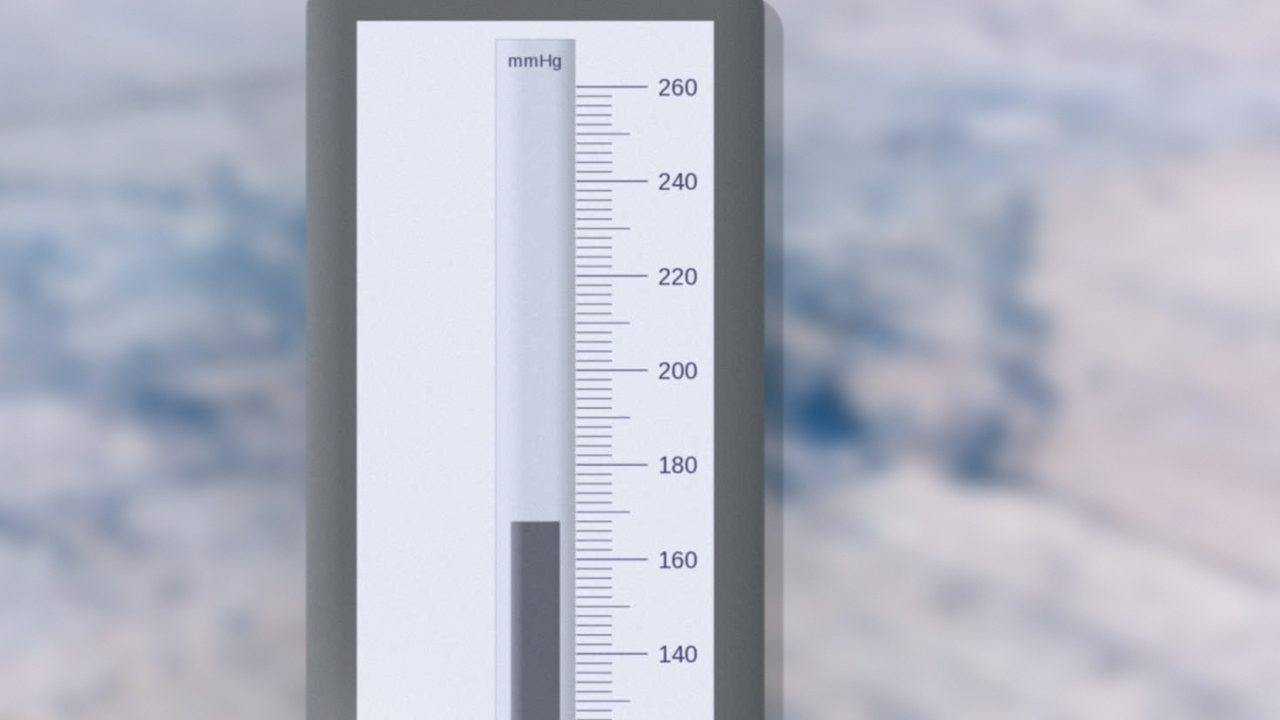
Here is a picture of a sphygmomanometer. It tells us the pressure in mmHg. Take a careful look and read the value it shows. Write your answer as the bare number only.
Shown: 168
